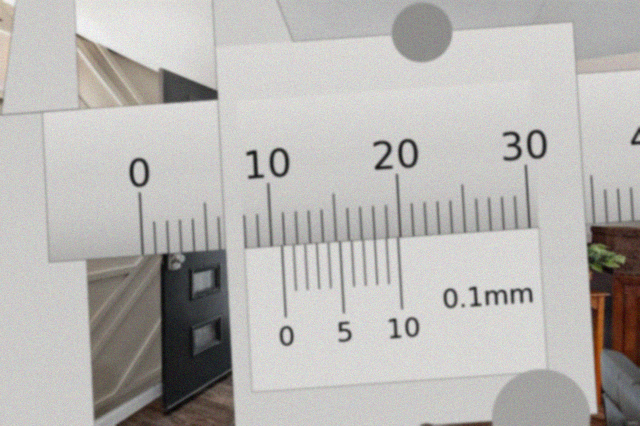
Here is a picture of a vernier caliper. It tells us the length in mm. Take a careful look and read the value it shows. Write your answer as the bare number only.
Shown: 10.8
